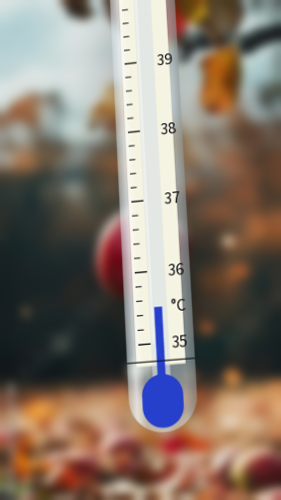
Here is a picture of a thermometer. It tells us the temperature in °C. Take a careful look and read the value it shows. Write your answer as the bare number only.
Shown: 35.5
